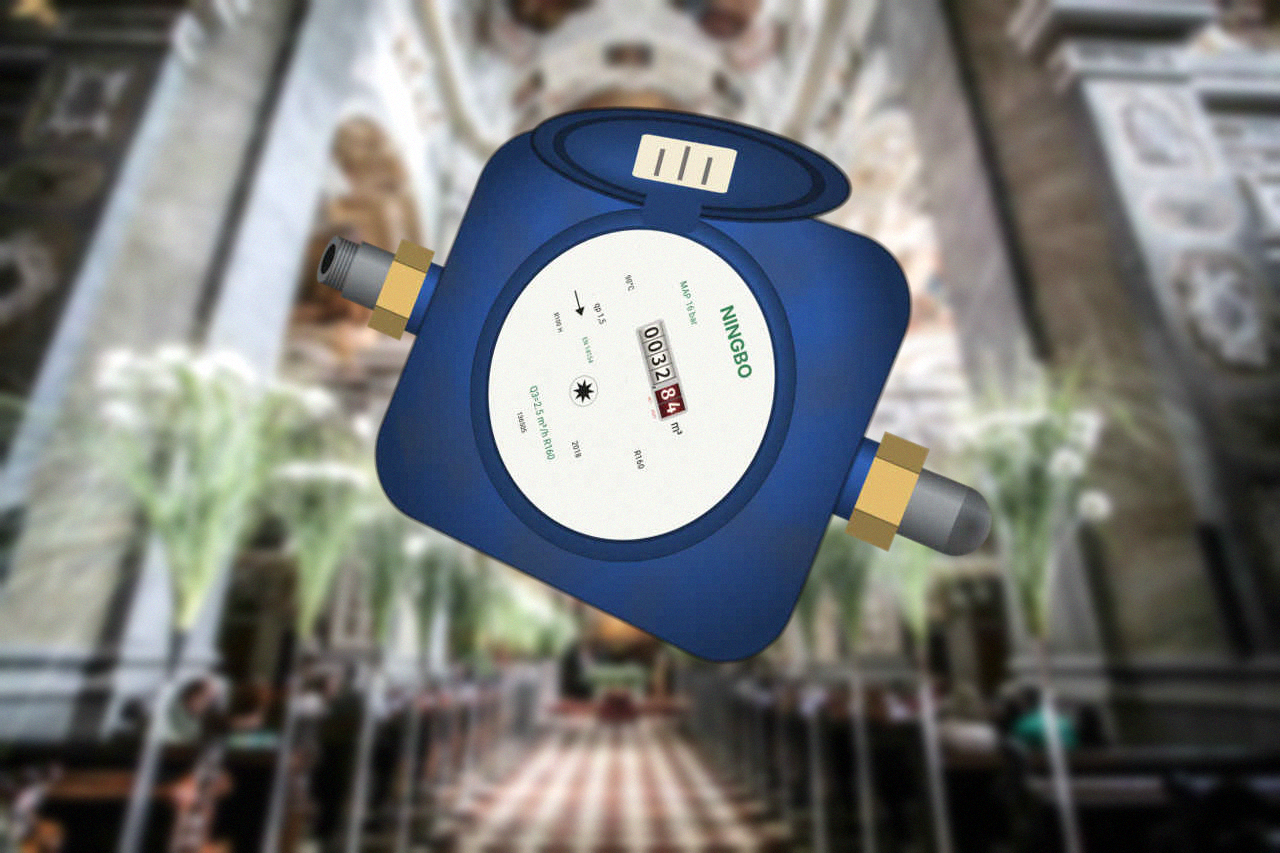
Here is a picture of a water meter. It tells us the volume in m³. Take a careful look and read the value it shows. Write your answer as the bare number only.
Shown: 32.84
